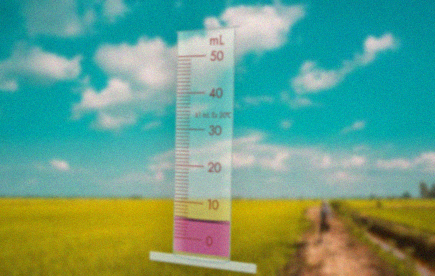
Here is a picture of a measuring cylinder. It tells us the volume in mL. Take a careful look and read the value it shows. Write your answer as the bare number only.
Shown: 5
